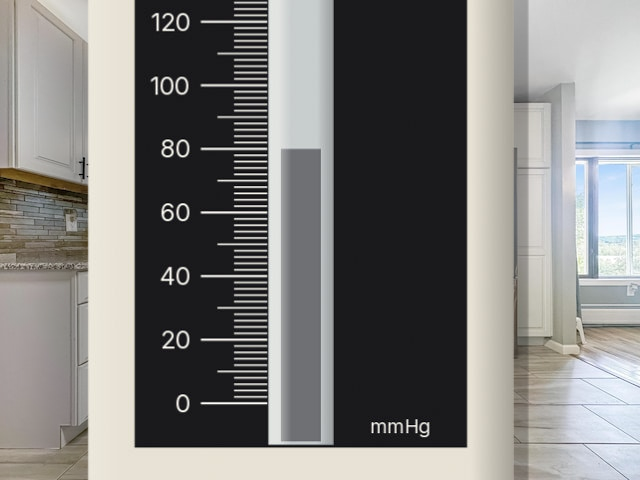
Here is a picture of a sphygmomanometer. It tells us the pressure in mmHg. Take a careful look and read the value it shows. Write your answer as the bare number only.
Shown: 80
